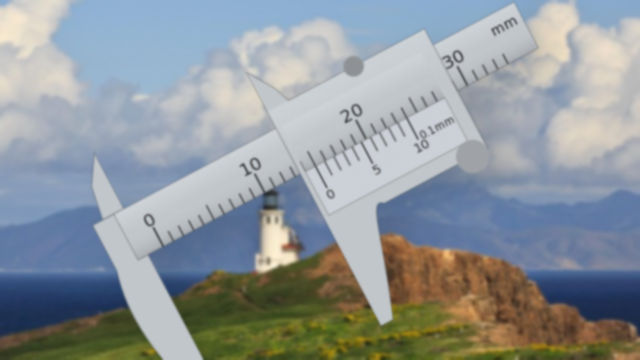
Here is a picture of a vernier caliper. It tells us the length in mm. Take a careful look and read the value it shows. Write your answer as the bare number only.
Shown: 15.0
